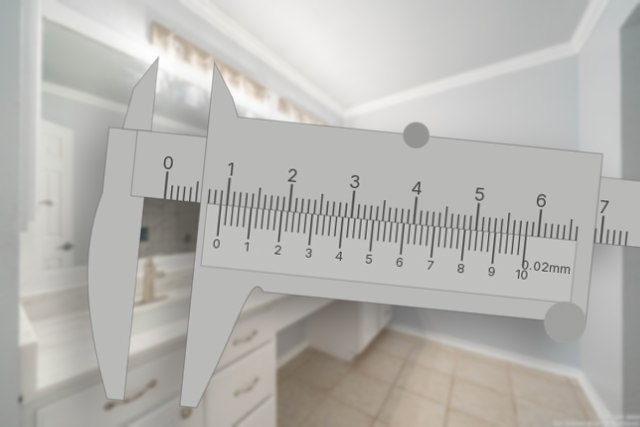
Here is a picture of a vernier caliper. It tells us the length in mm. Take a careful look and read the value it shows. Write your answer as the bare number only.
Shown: 9.0
